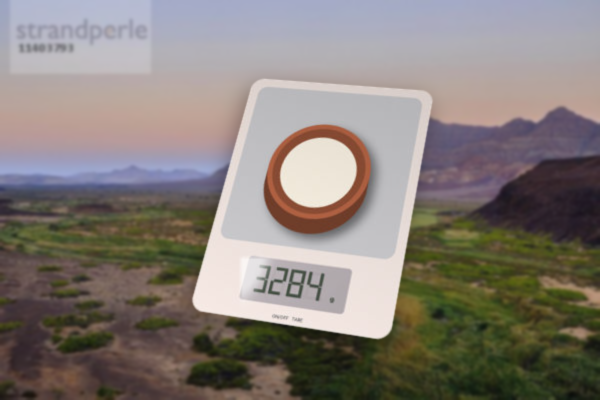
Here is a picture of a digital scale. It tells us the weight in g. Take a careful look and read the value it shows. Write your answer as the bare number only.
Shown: 3284
